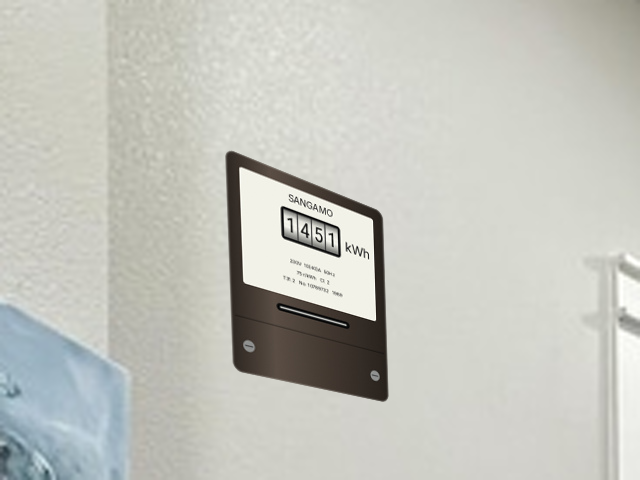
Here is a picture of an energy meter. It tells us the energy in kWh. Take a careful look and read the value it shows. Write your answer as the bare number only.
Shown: 1451
